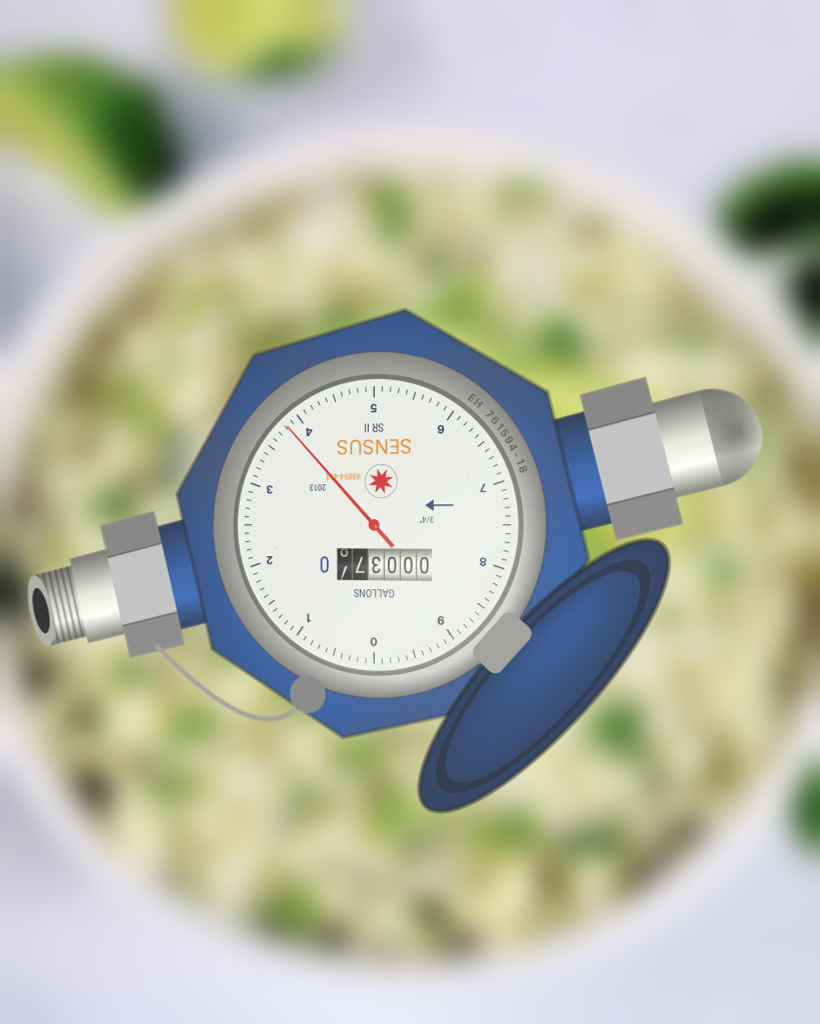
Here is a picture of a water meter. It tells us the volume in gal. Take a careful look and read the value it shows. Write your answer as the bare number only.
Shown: 3773.8
